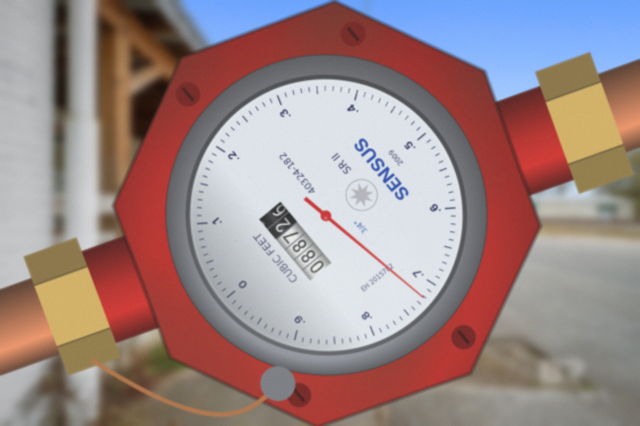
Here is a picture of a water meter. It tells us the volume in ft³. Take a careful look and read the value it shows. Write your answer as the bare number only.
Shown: 88725.72
